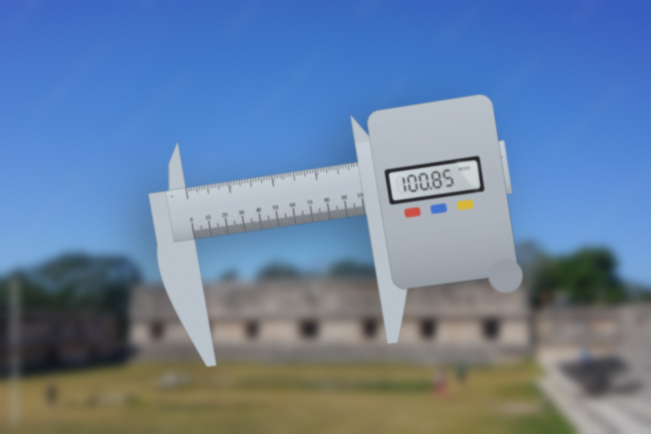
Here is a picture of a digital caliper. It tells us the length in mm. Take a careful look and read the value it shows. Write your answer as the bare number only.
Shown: 100.85
